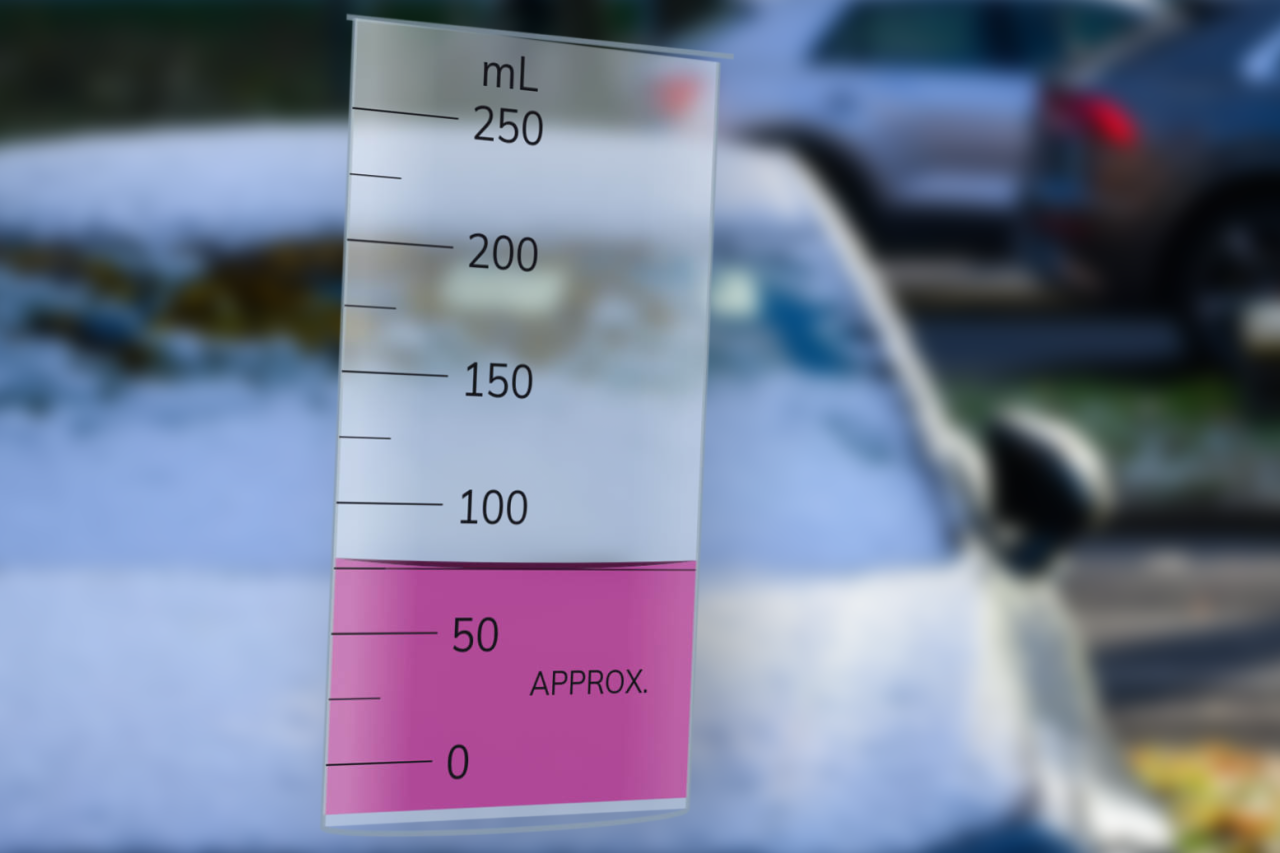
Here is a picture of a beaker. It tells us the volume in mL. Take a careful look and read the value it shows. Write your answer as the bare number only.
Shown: 75
